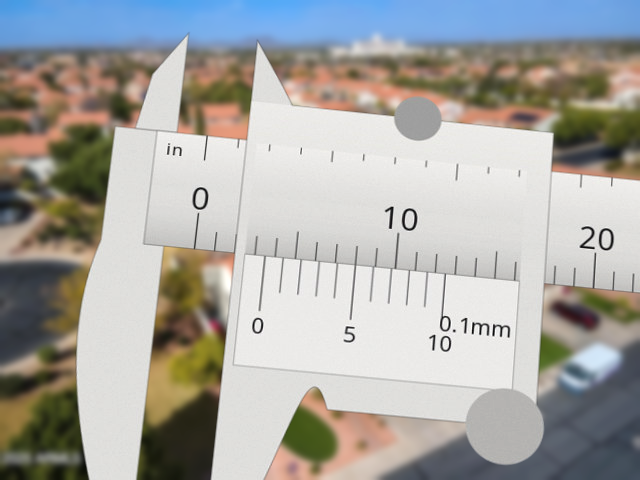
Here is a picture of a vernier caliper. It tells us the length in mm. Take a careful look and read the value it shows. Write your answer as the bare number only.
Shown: 3.5
